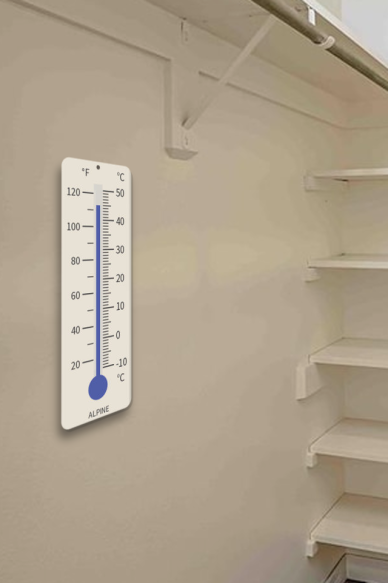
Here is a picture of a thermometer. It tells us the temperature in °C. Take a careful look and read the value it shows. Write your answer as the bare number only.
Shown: 45
